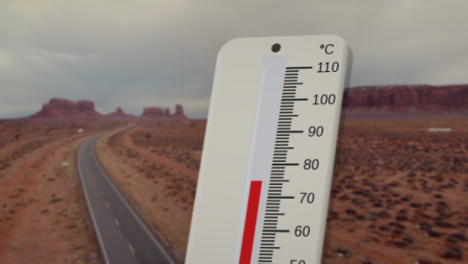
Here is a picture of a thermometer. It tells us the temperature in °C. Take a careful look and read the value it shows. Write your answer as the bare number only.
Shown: 75
